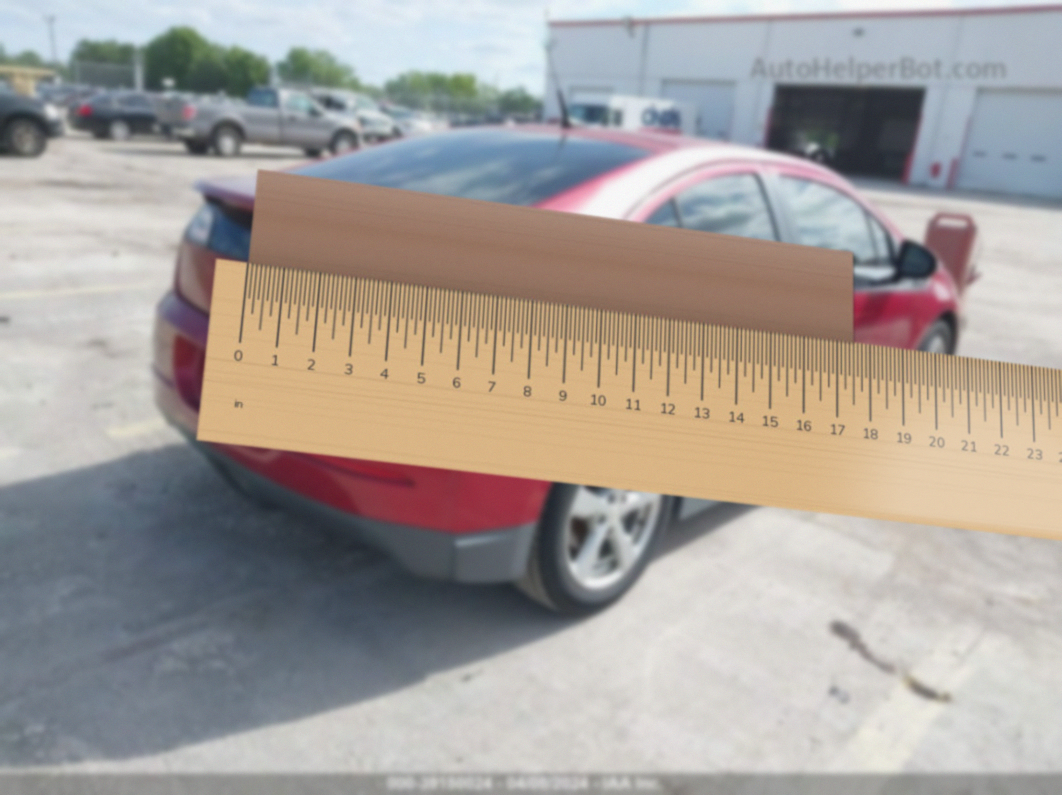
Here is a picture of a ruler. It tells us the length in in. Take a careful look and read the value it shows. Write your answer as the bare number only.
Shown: 17.5
